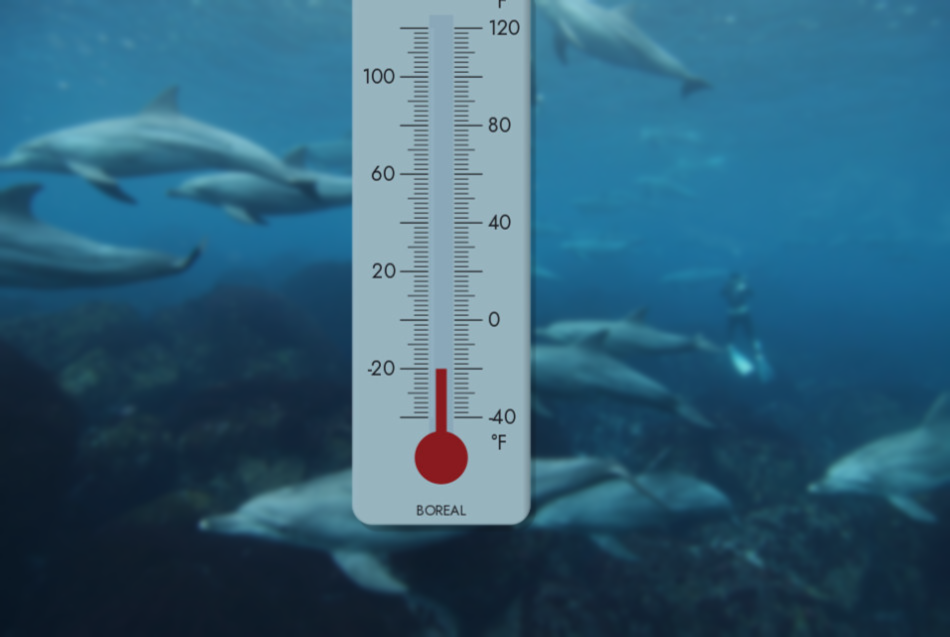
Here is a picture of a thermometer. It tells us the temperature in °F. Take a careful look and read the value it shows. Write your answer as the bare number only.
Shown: -20
